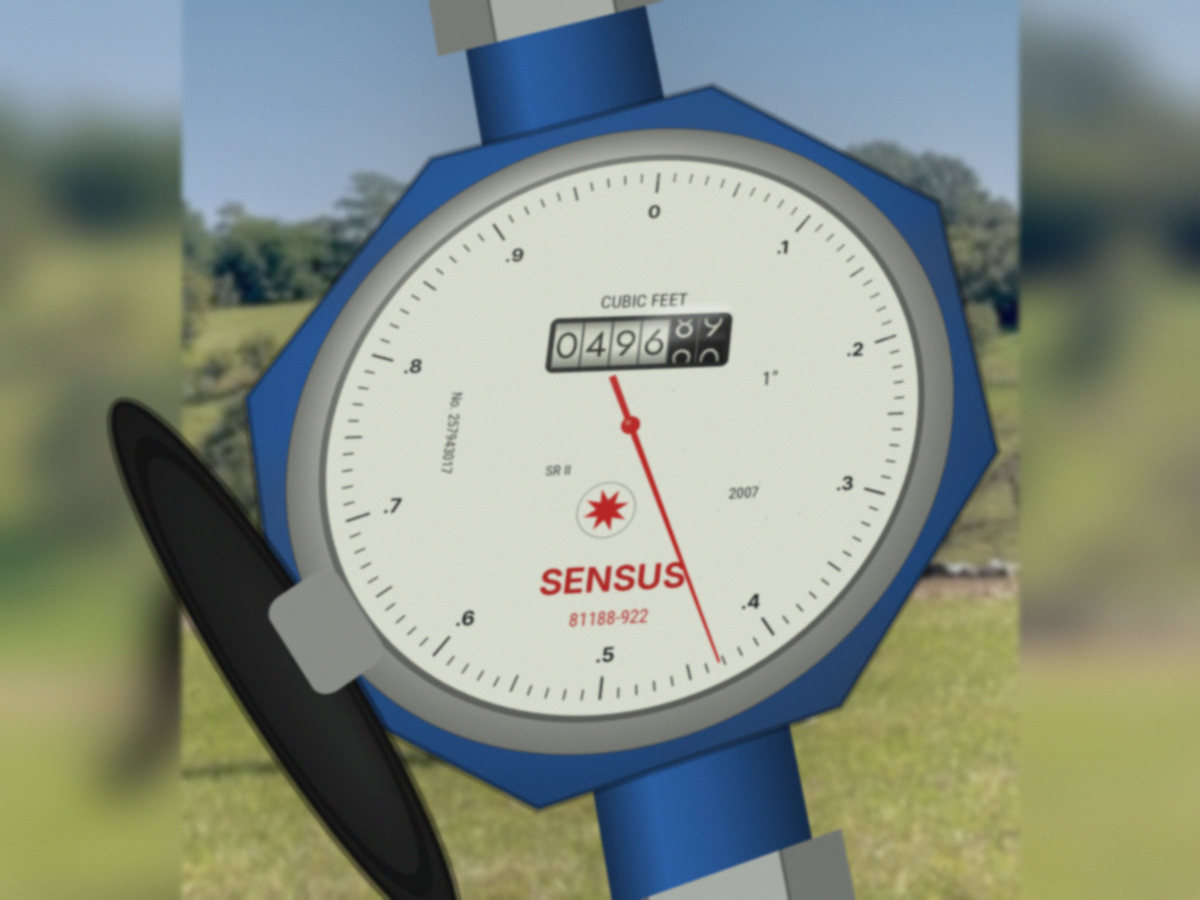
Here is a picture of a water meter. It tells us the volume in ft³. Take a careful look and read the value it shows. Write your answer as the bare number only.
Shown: 49689.43
